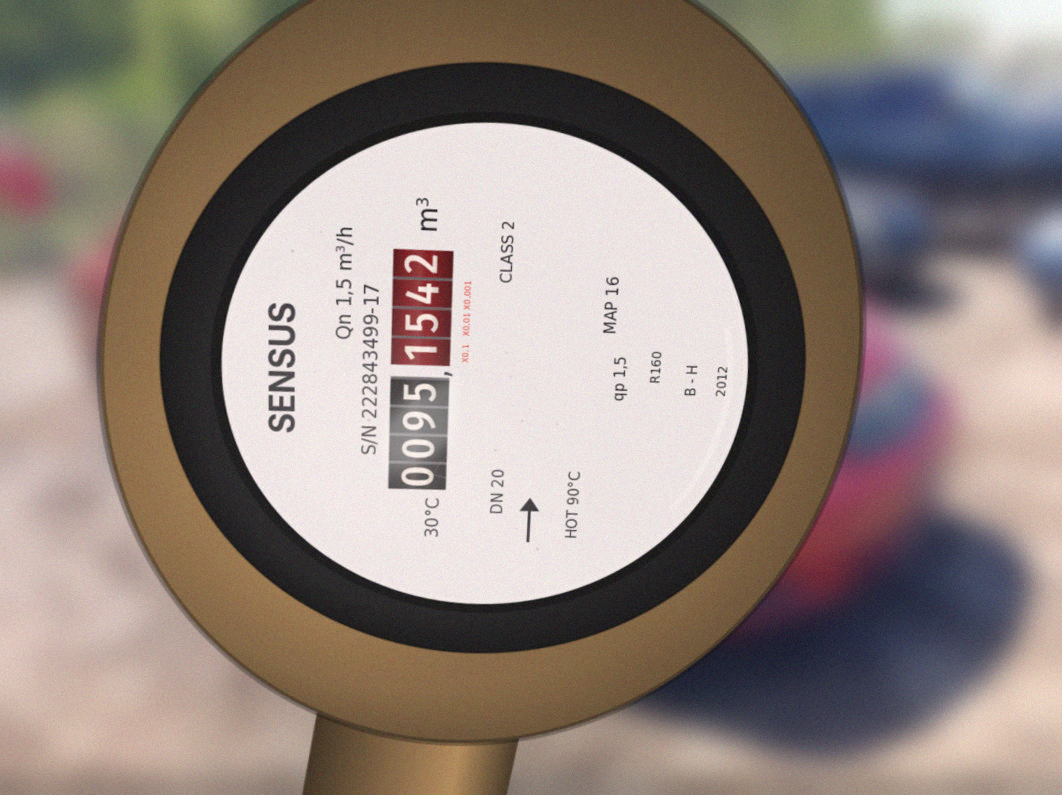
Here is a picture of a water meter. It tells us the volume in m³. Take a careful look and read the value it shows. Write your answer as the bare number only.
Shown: 95.1542
